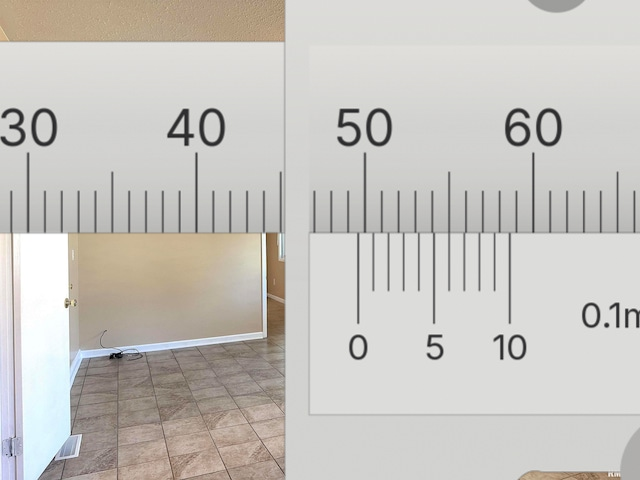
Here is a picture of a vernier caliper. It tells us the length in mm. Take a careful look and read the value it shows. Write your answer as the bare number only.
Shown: 49.6
